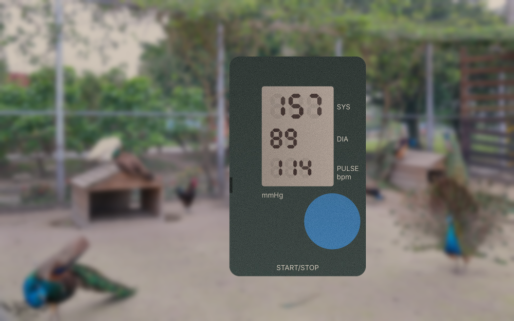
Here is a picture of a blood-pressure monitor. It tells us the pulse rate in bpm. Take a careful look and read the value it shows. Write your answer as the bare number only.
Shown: 114
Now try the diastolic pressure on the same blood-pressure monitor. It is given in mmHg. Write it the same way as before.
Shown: 89
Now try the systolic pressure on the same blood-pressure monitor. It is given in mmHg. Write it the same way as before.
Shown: 157
